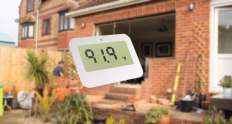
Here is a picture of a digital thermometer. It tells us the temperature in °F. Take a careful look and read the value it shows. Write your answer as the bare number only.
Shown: 91.9
